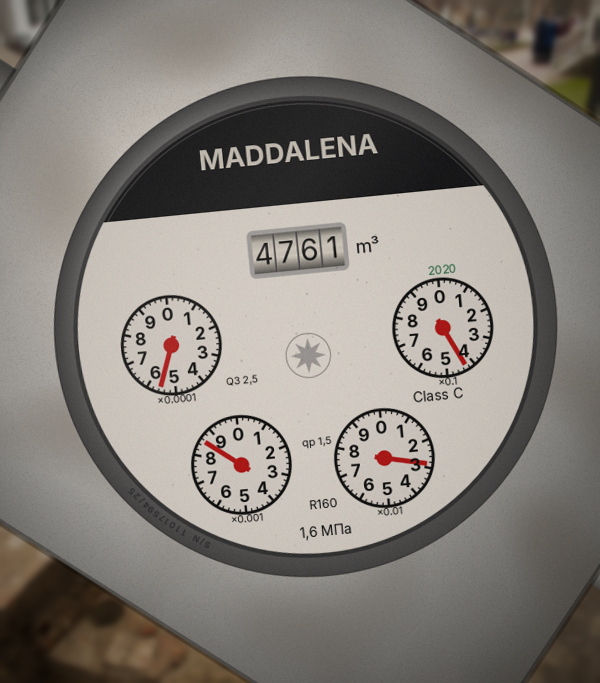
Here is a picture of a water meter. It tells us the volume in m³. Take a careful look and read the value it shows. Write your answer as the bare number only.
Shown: 4761.4285
